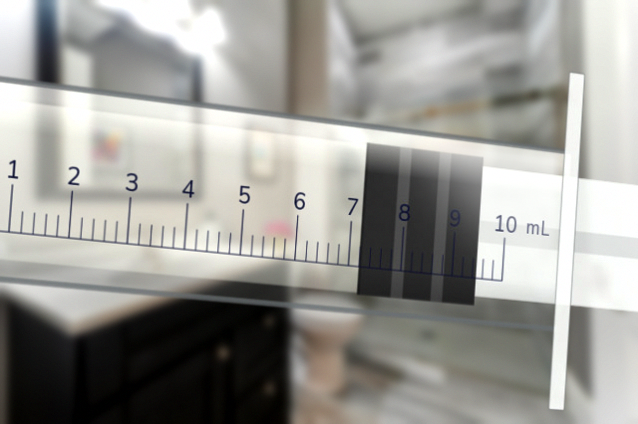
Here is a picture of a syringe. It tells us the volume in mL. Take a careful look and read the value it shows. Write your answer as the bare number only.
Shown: 7.2
